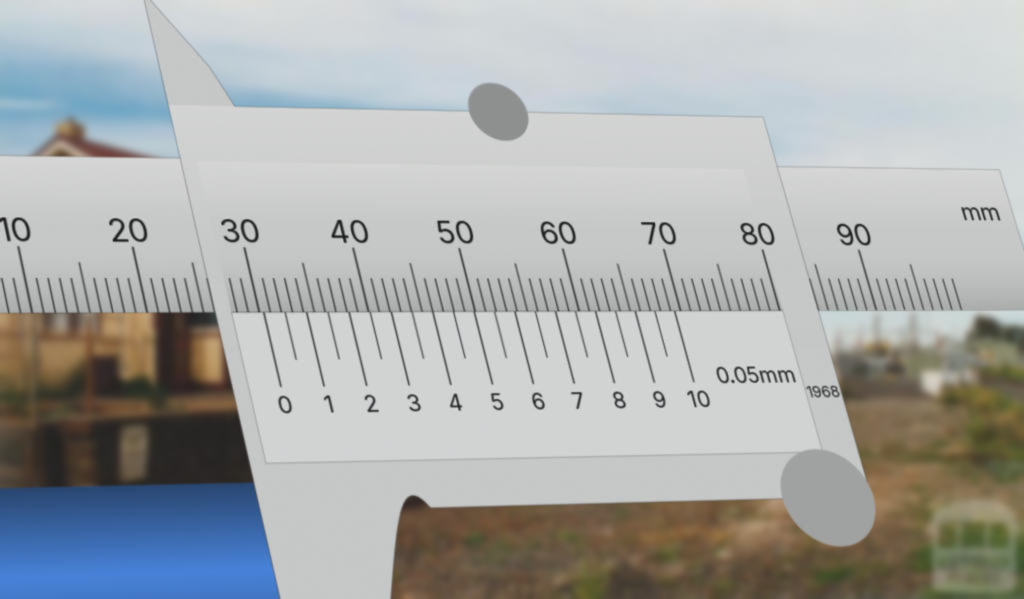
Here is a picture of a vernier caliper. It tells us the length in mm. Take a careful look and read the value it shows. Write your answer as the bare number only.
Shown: 30.4
